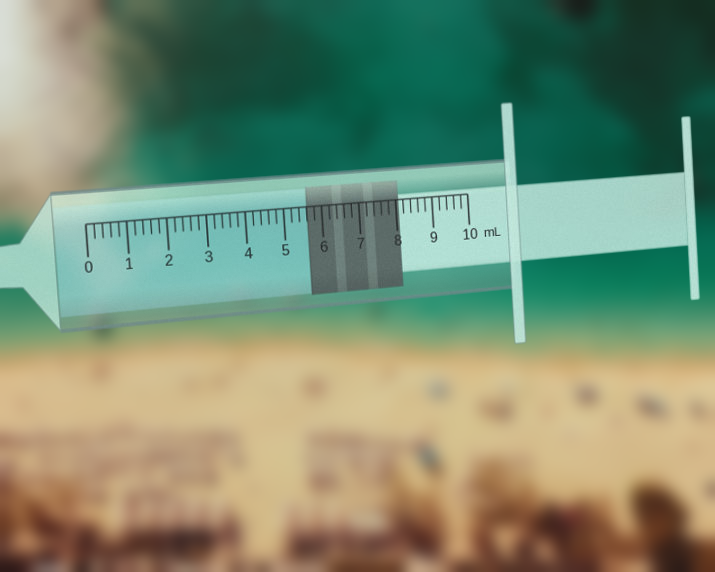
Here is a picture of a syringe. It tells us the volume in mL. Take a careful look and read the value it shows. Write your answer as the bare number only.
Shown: 5.6
